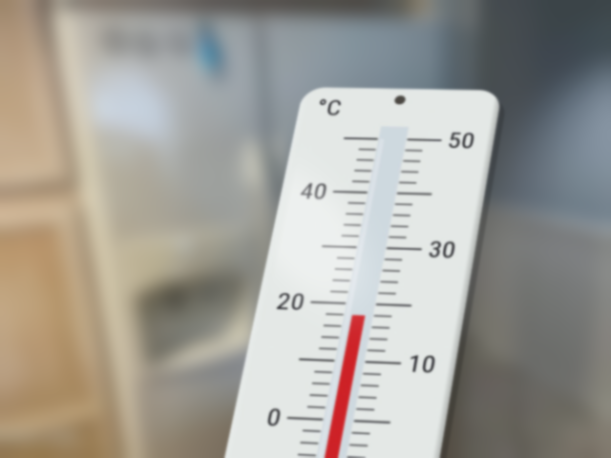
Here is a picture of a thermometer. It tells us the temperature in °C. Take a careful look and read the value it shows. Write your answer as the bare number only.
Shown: 18
